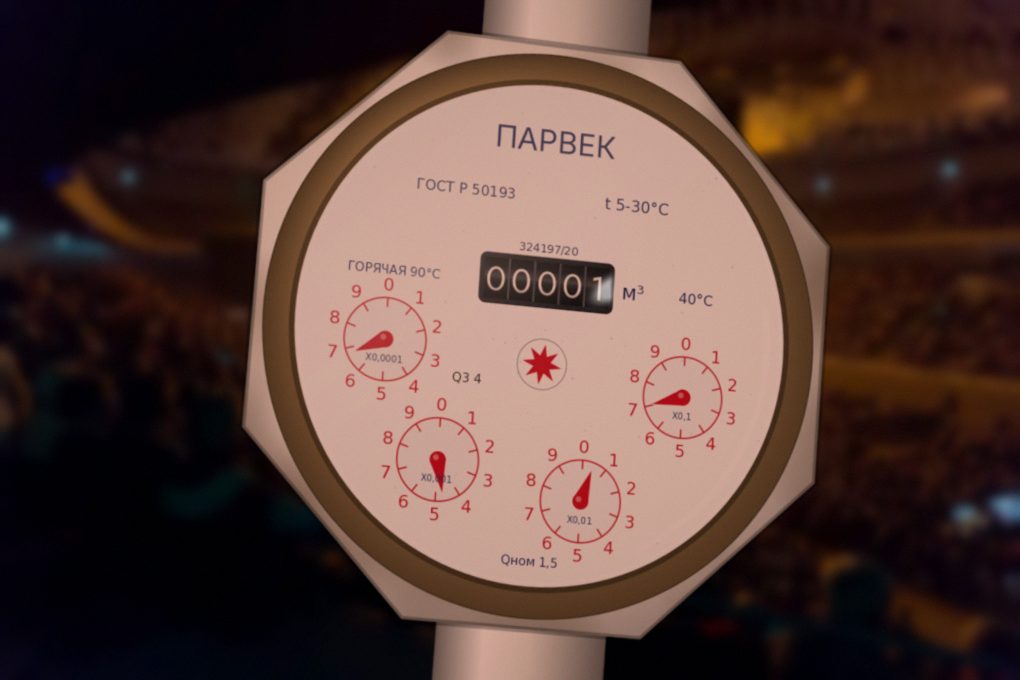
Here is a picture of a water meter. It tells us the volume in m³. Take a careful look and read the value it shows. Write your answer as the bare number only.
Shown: 1.7046
